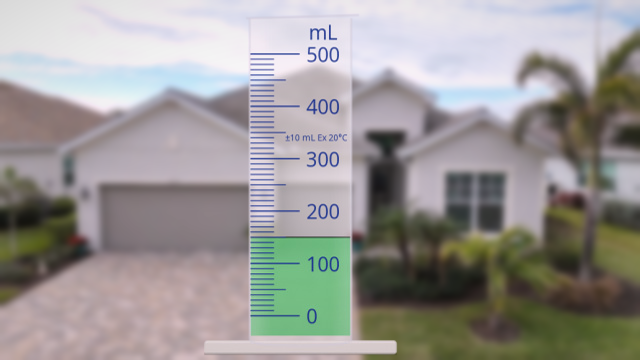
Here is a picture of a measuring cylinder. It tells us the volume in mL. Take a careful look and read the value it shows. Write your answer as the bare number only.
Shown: 150
